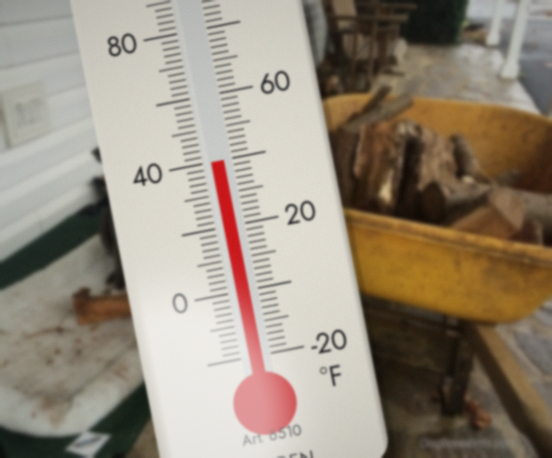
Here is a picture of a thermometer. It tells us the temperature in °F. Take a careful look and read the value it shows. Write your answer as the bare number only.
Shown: 40
